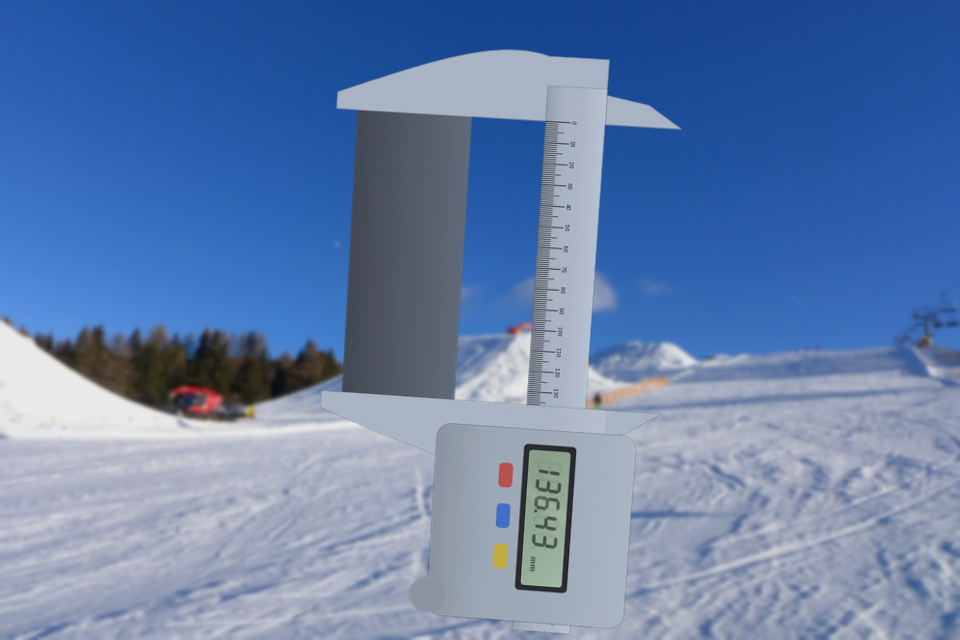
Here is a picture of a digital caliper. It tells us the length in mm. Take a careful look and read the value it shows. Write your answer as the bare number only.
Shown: 136.43
